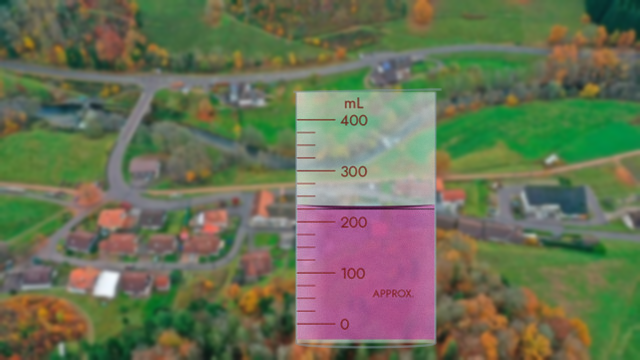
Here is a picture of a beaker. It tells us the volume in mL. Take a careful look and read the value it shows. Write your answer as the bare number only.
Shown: 225
